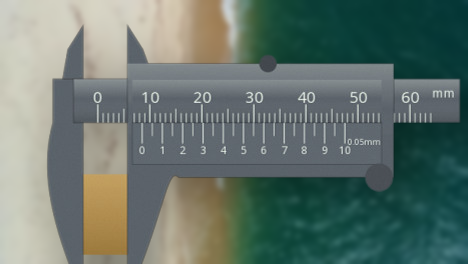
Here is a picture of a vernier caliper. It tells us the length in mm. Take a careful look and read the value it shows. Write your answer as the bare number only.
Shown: 8.5
